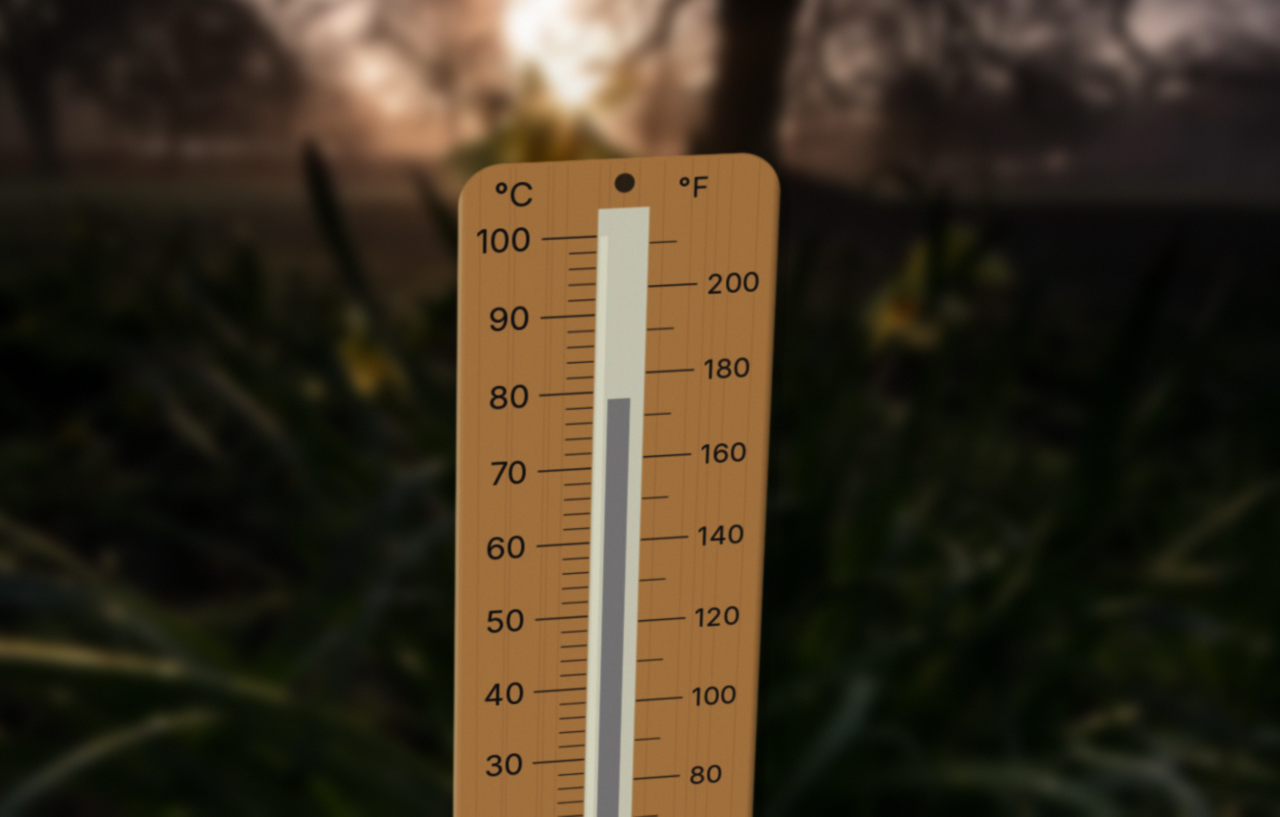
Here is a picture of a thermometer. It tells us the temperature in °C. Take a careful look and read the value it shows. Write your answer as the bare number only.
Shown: 79
